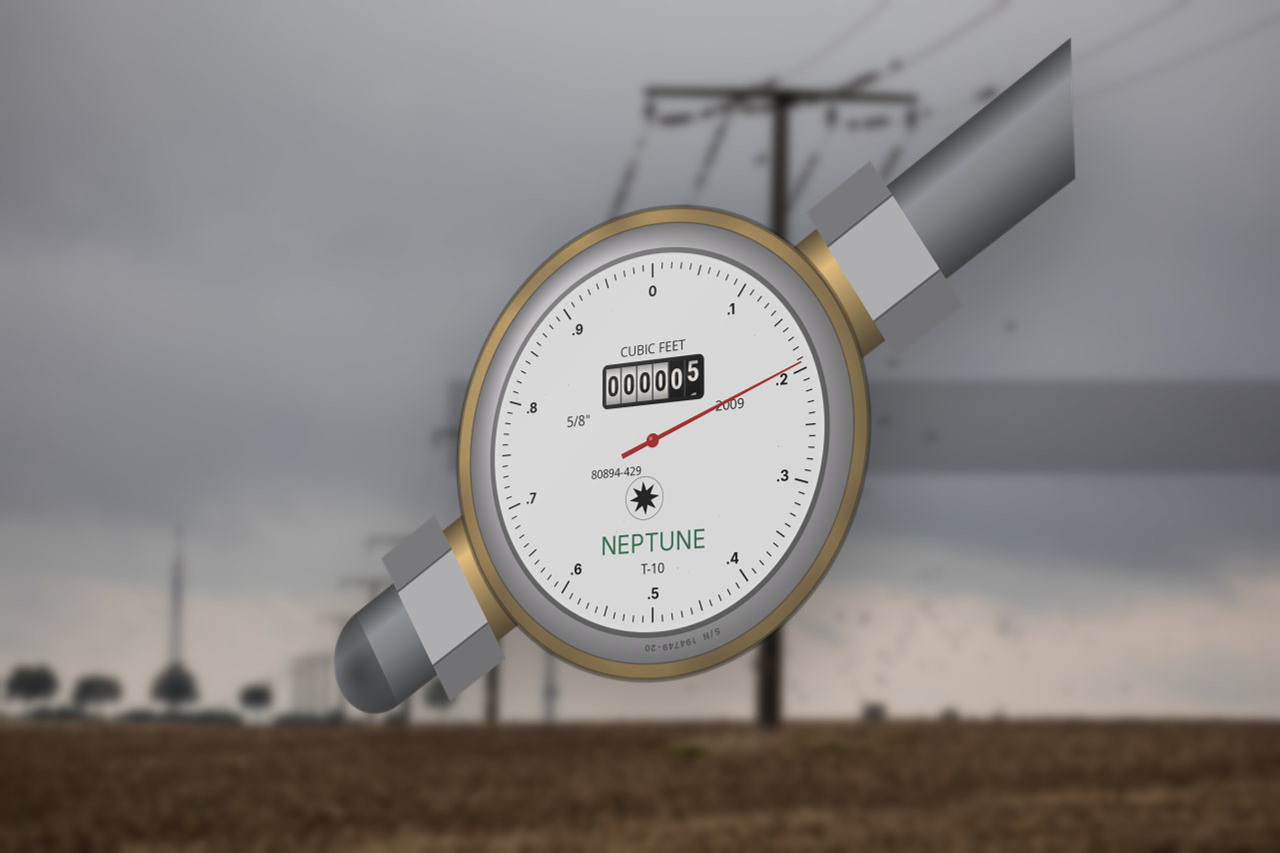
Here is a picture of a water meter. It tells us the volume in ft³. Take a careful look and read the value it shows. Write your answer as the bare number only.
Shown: 5.19
